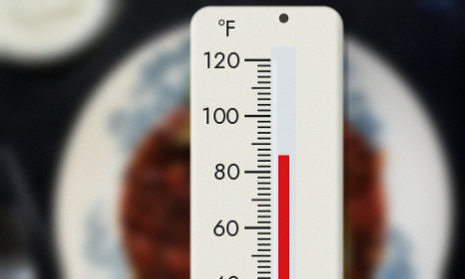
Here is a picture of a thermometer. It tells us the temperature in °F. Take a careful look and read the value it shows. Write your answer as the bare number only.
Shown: 86
